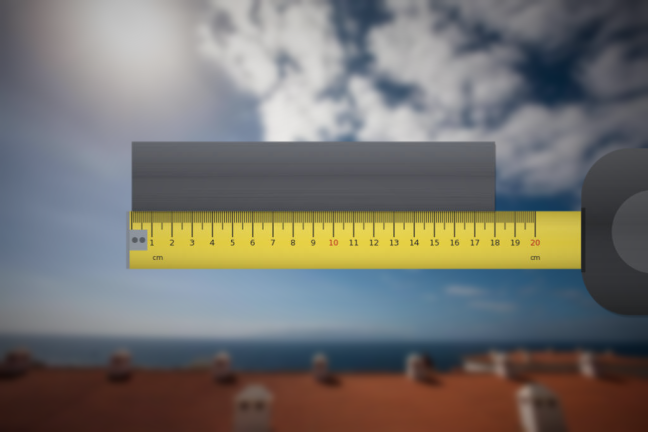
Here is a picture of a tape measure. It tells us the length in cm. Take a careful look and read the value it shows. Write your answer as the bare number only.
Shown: 18
